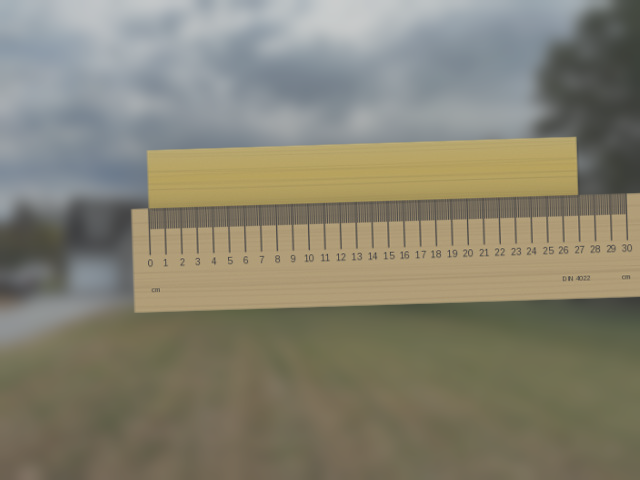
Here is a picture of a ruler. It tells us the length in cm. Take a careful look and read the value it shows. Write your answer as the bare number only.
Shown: 27
